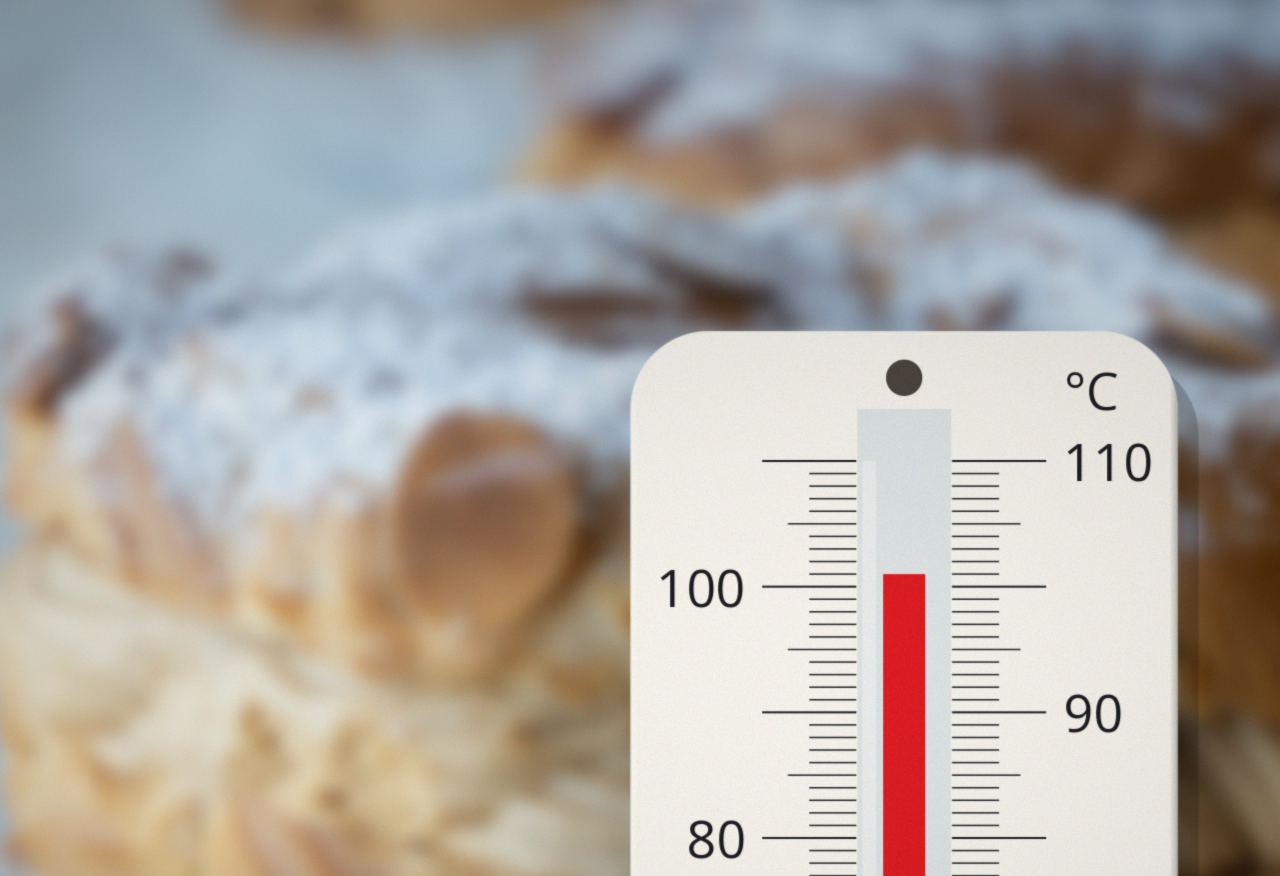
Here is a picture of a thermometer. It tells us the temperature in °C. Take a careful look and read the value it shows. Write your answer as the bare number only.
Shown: 101
